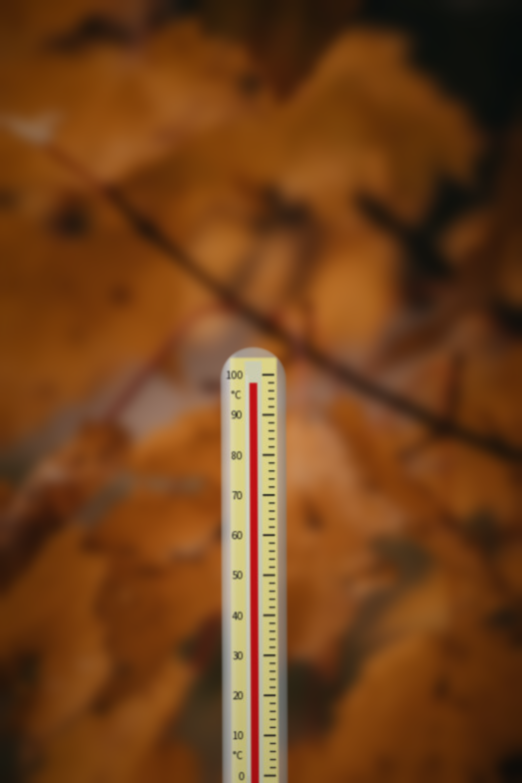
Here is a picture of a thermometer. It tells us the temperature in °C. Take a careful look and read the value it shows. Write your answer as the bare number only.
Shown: 98
